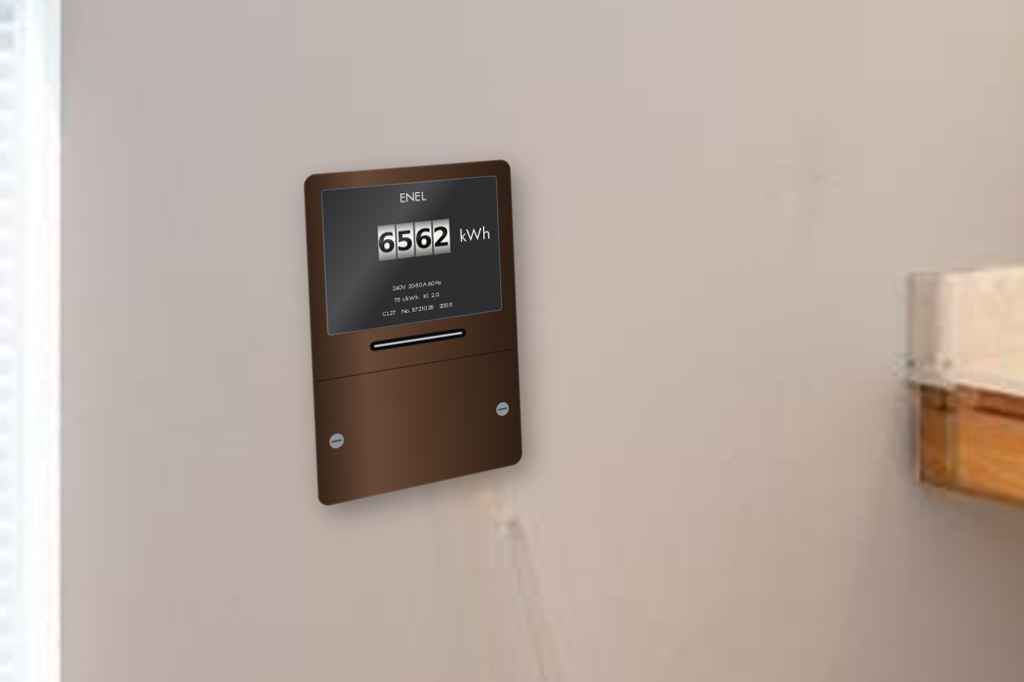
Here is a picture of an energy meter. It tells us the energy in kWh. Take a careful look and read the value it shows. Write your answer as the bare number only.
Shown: 6562
